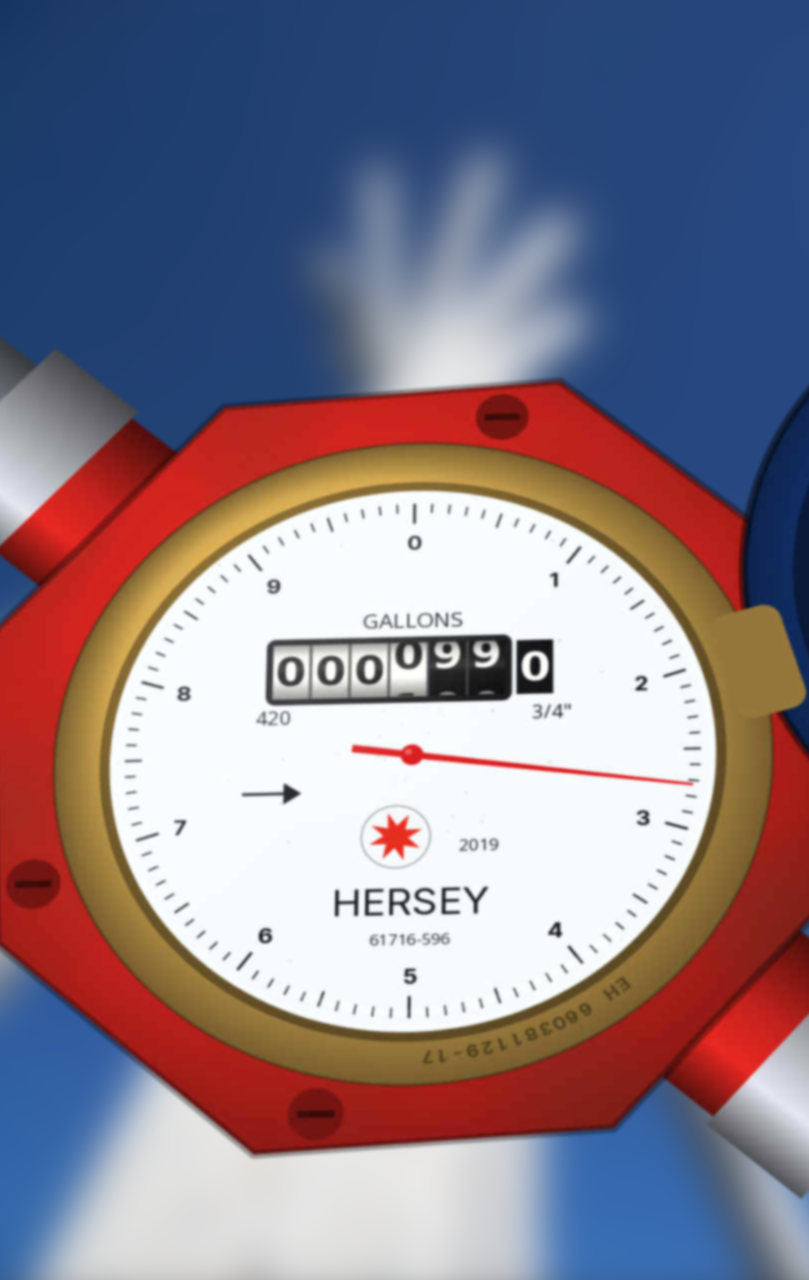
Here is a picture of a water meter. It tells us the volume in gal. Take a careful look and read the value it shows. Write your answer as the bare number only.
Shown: 992.7
